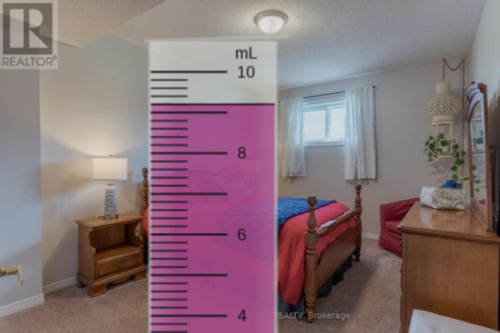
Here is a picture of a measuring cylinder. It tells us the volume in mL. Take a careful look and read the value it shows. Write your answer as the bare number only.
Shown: 9.2
